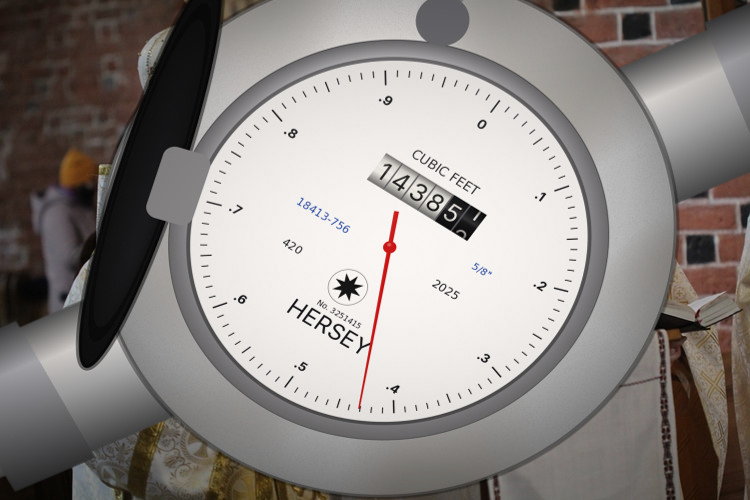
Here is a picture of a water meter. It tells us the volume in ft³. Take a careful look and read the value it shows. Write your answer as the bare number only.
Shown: 143851.43
